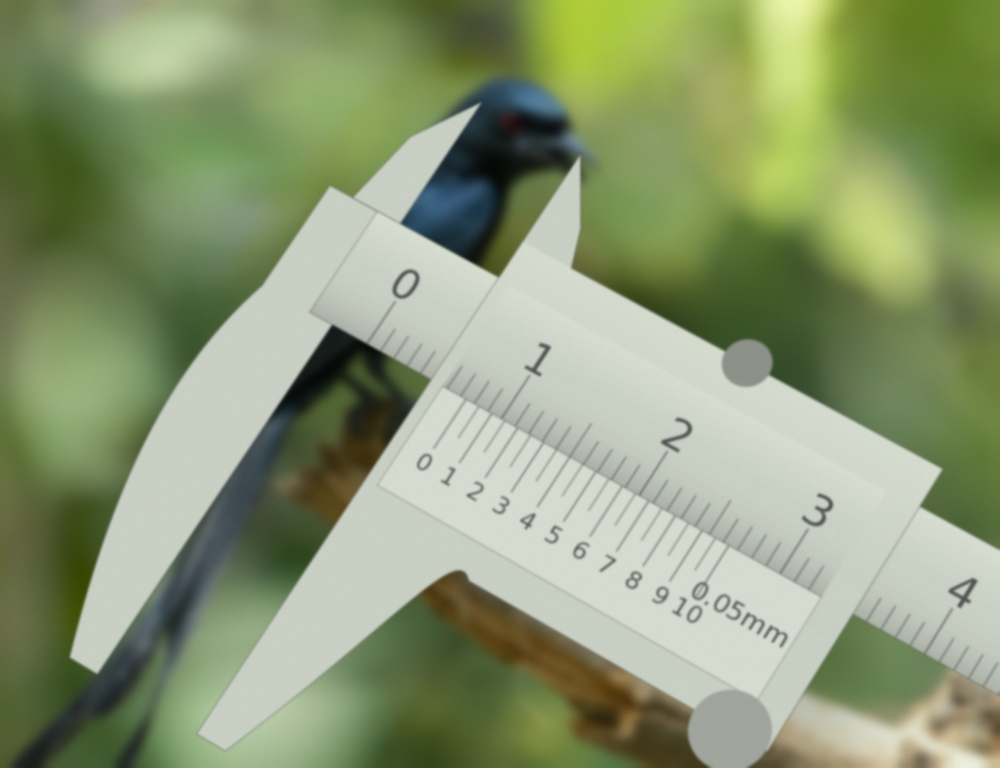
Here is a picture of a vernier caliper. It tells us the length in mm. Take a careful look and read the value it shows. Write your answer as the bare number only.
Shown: 7.4
